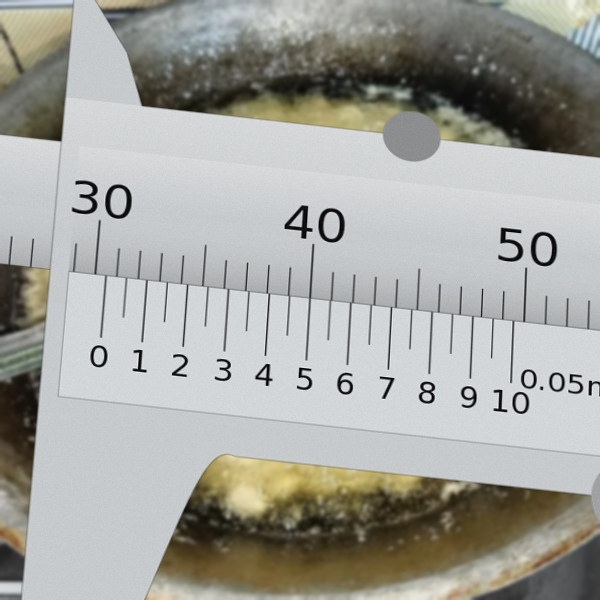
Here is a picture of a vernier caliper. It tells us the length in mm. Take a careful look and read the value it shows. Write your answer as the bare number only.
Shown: 30.50
